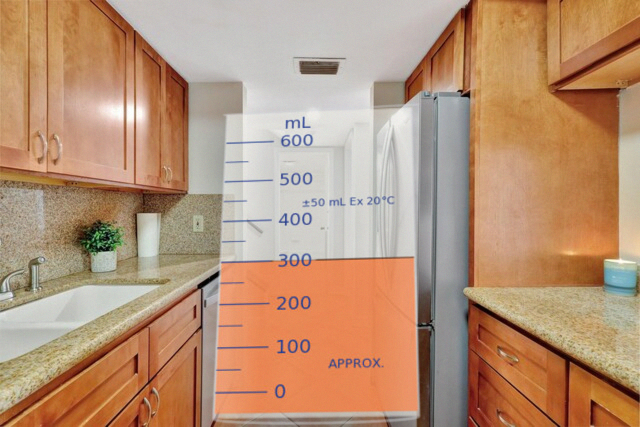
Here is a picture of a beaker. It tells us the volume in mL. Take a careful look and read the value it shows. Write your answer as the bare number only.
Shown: 300
